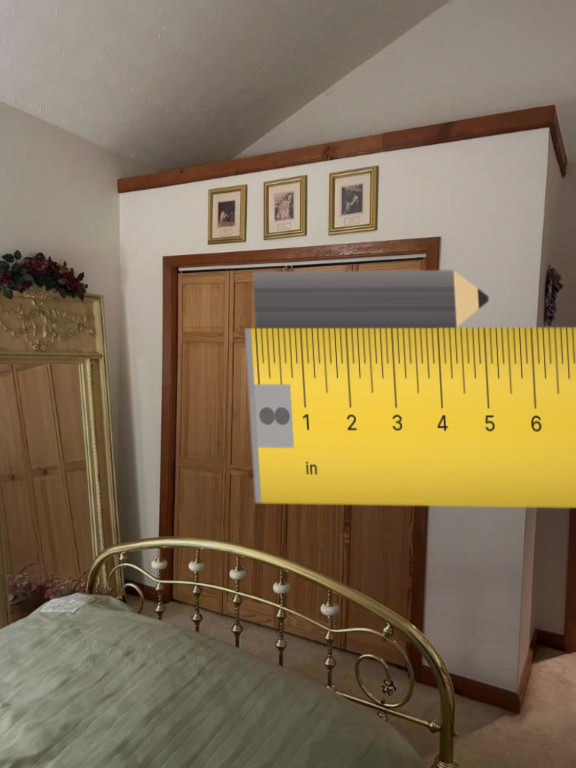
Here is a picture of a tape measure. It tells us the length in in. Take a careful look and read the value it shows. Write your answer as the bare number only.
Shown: 5.125
